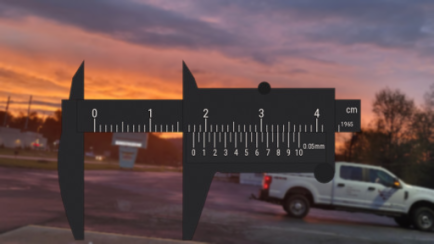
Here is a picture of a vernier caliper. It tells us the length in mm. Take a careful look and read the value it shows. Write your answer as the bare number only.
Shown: 17.8
